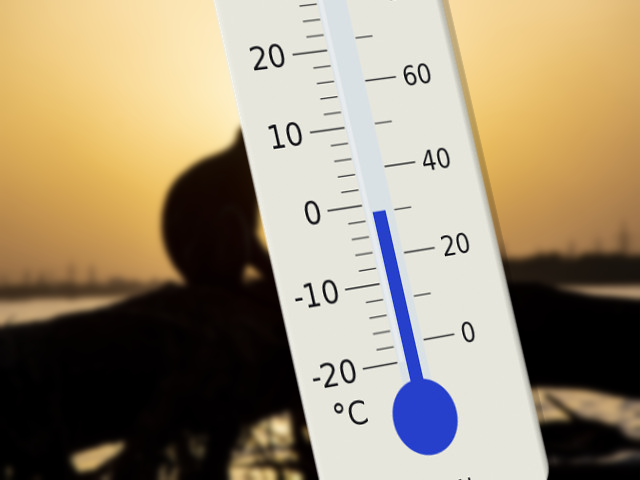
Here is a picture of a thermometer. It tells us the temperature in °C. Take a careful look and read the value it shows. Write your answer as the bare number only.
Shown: -1
